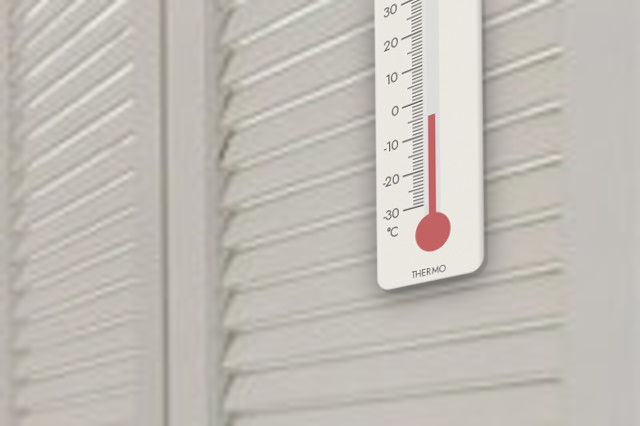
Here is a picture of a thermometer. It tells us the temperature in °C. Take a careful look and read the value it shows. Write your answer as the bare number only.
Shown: -5
